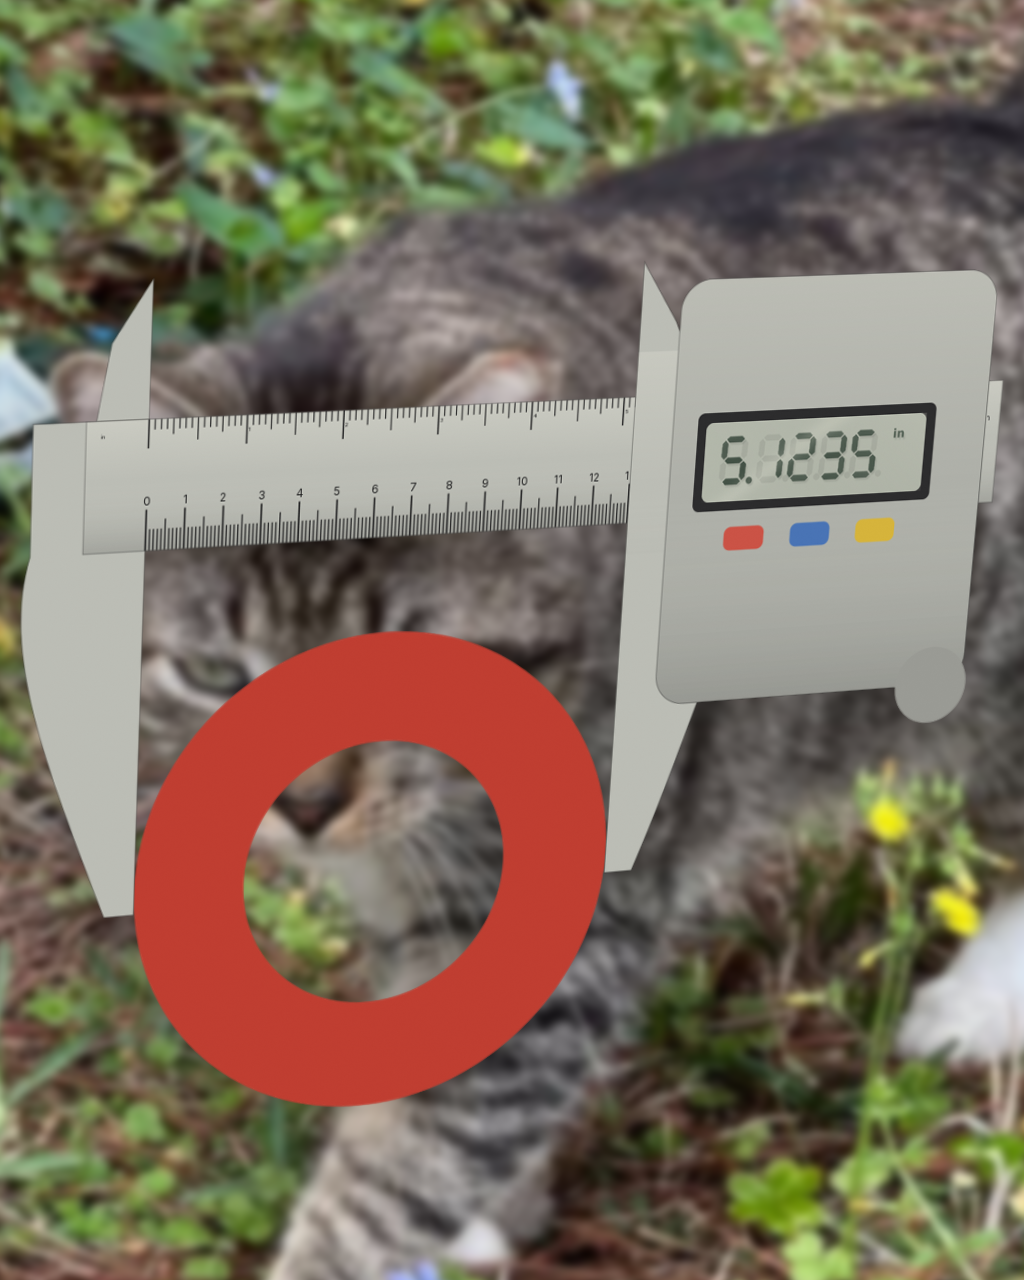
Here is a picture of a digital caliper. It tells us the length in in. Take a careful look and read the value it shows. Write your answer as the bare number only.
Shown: 5.1235
